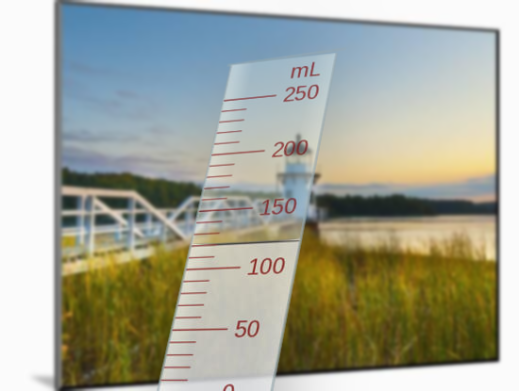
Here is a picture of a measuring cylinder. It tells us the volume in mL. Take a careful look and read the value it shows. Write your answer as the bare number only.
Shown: 120
